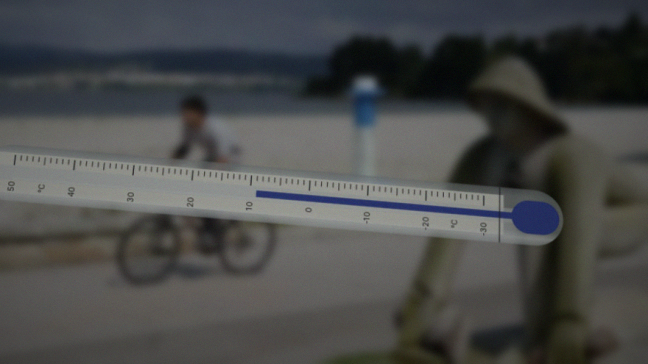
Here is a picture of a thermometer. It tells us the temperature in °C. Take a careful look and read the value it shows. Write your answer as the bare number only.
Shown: 9
